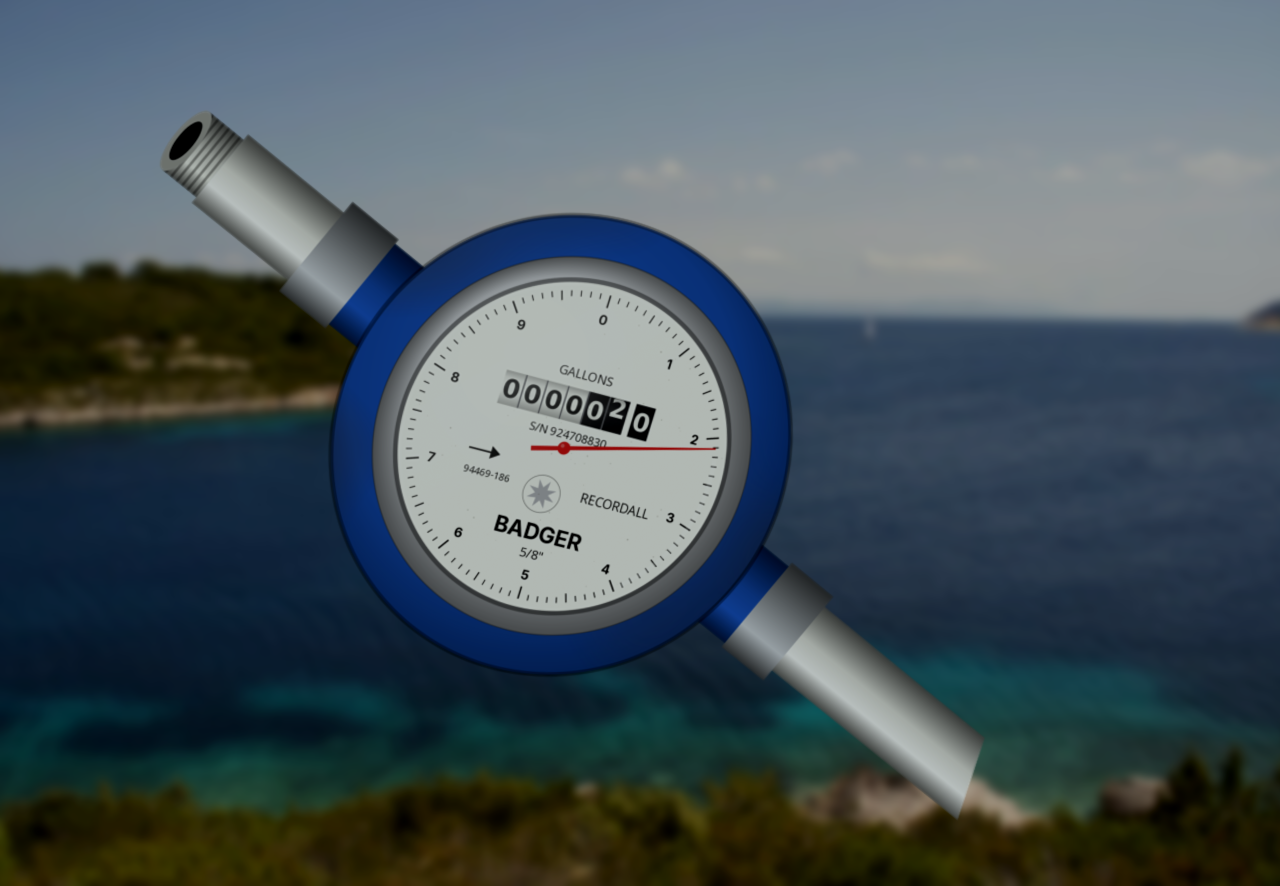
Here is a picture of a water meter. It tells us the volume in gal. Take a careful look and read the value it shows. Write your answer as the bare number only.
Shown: 22.1
